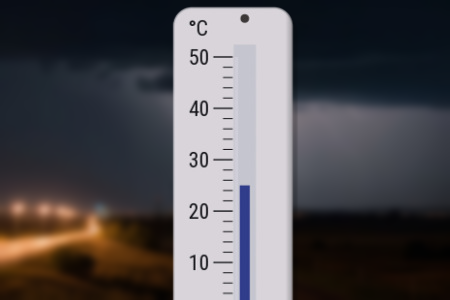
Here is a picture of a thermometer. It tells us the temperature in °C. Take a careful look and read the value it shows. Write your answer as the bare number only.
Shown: 25
